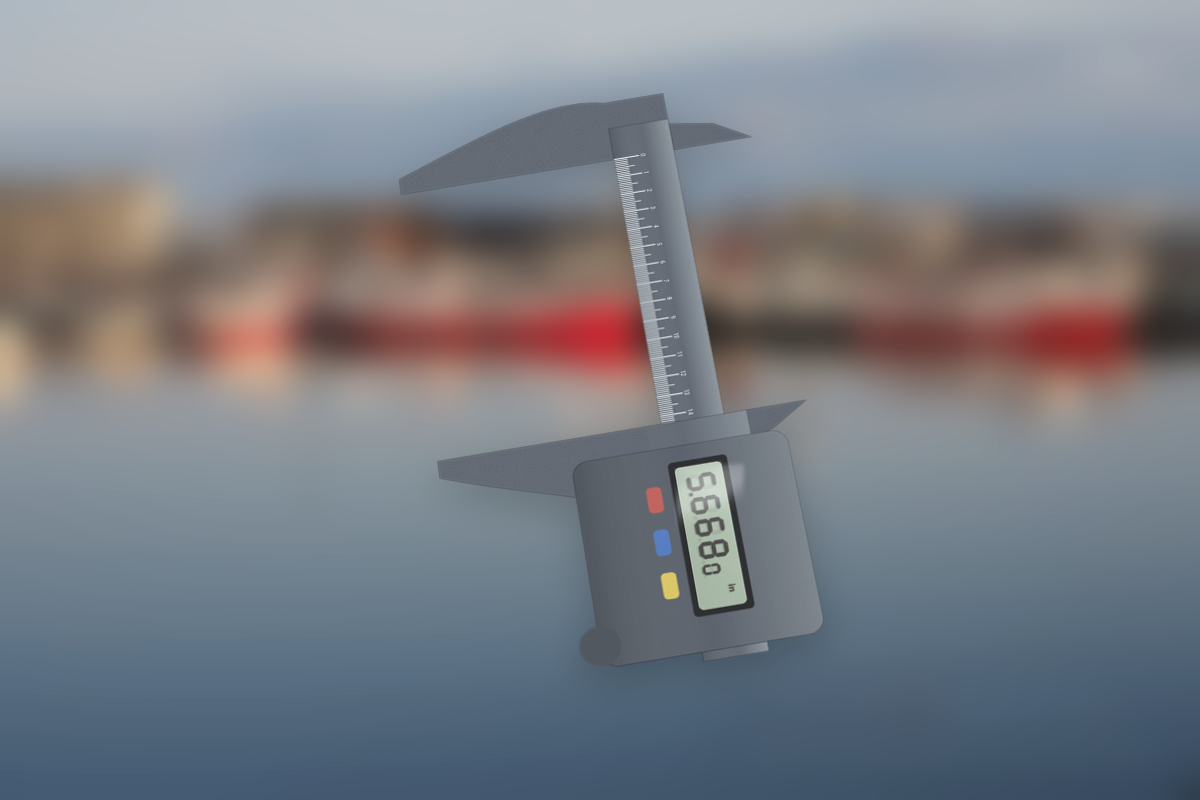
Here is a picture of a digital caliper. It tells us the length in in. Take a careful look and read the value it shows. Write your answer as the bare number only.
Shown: 5.6680
